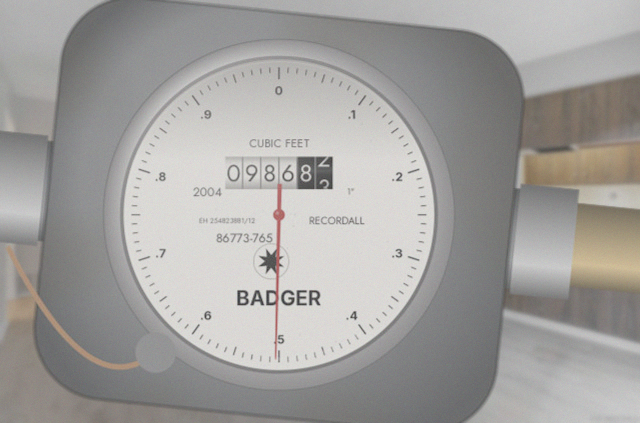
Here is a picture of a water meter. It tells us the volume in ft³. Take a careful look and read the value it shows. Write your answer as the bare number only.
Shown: 98682.50
